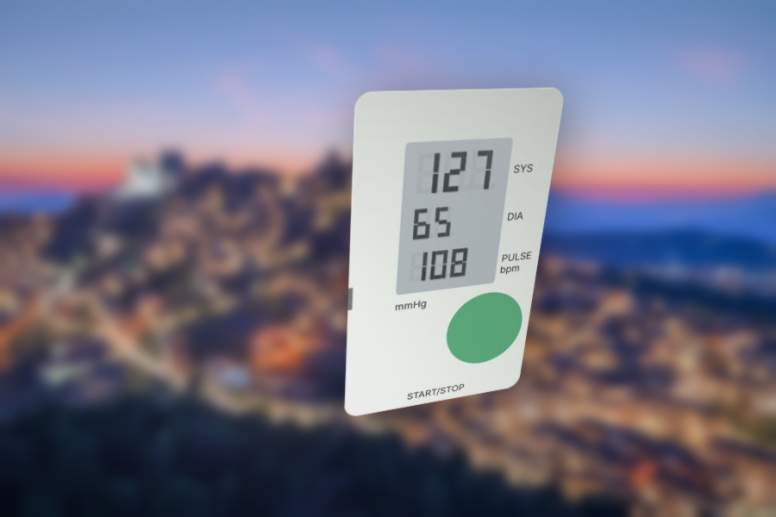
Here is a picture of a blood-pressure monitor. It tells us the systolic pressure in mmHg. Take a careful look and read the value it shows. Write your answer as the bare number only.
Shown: 127
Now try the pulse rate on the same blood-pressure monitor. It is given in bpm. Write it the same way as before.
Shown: 108
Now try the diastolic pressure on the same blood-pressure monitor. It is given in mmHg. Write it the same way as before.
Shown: 65
